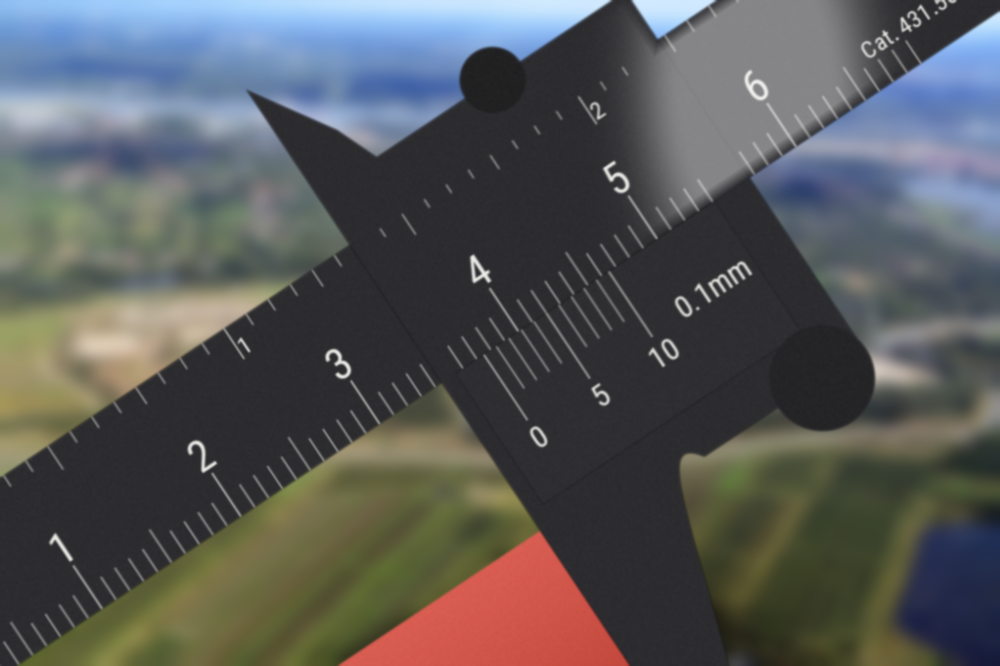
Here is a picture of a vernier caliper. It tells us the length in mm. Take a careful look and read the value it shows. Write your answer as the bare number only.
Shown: 37.5
